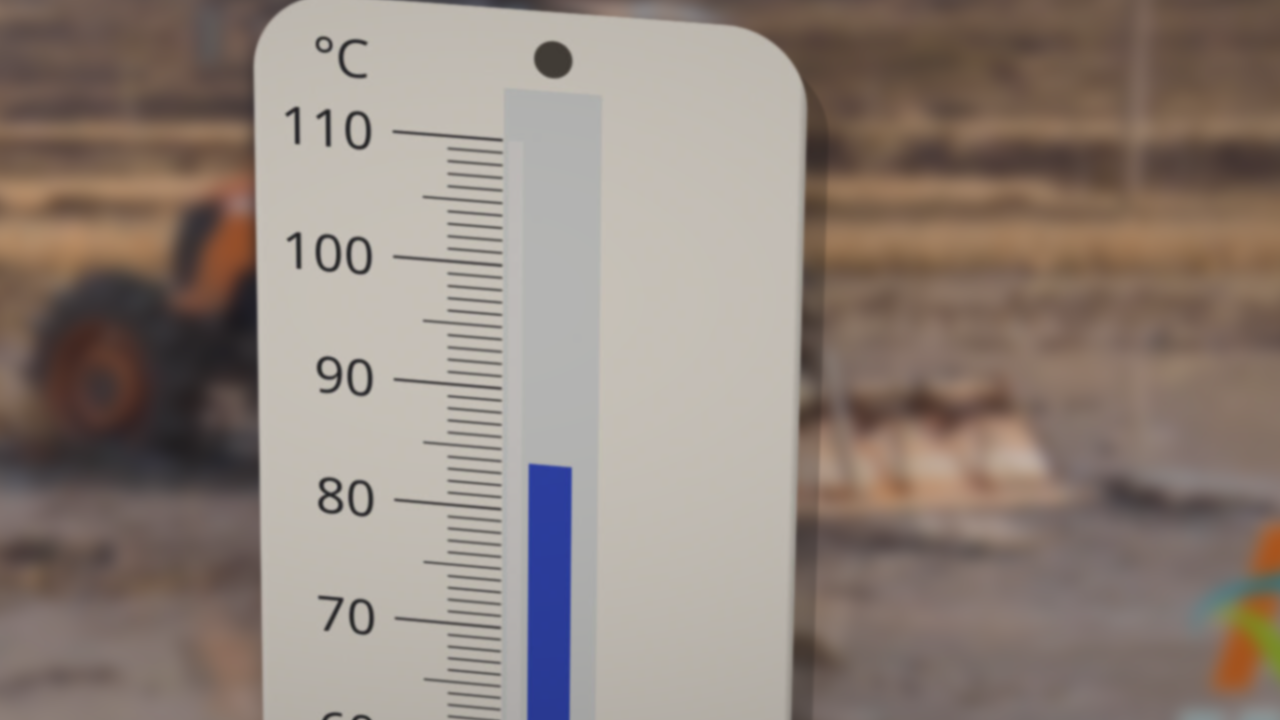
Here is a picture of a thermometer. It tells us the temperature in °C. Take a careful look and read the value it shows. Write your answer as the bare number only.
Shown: 84
